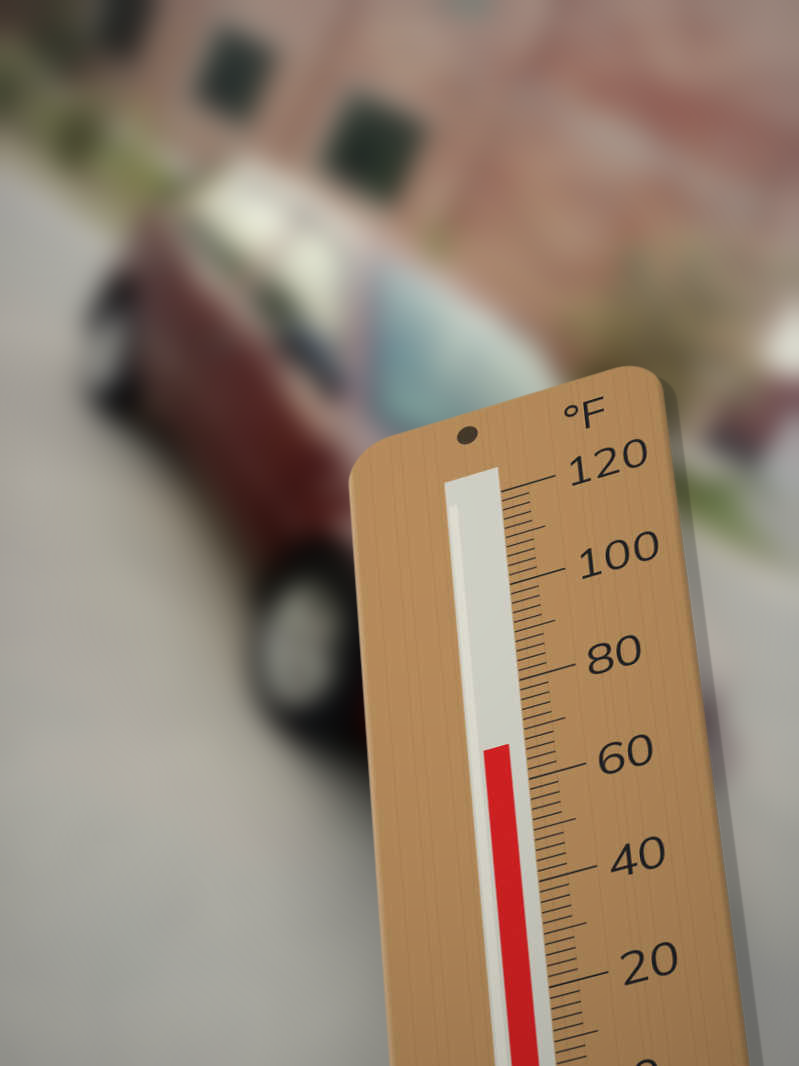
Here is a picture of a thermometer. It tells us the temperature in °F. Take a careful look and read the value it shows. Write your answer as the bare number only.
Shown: 68
